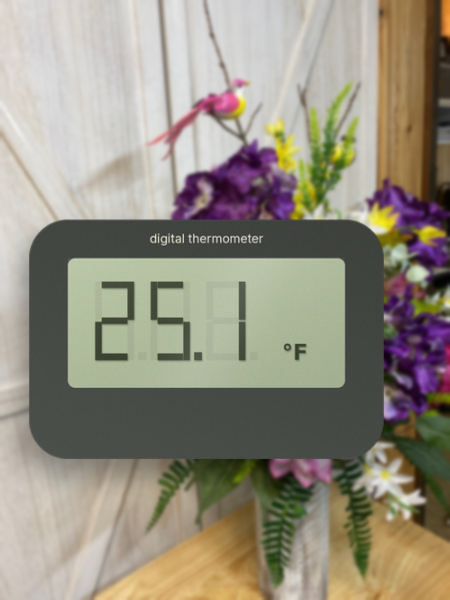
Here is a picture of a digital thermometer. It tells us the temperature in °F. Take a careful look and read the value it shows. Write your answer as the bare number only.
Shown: 25.1
